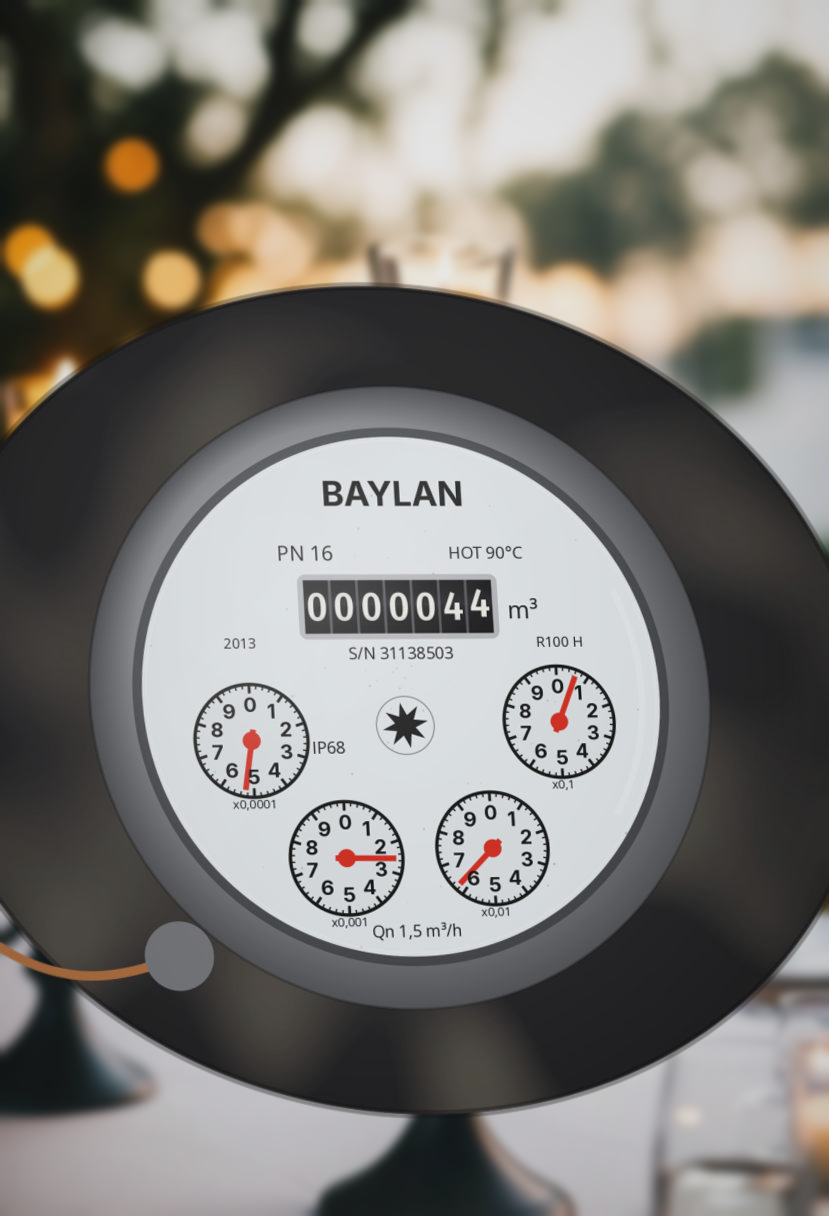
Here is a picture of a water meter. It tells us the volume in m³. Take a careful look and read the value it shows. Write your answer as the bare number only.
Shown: 44.0625
